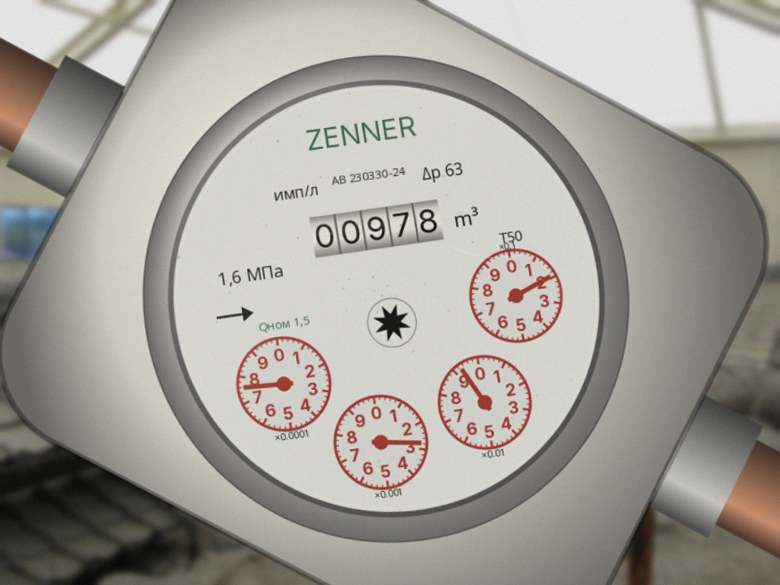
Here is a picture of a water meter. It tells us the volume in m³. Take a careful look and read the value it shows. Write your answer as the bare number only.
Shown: 978.1927
